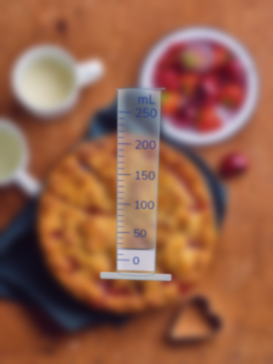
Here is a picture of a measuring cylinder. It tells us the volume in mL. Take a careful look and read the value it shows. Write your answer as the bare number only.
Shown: 20
